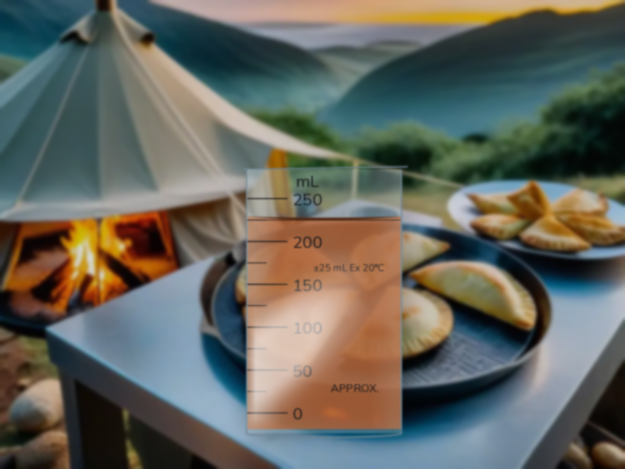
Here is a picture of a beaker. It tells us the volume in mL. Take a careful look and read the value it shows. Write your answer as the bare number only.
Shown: 225
